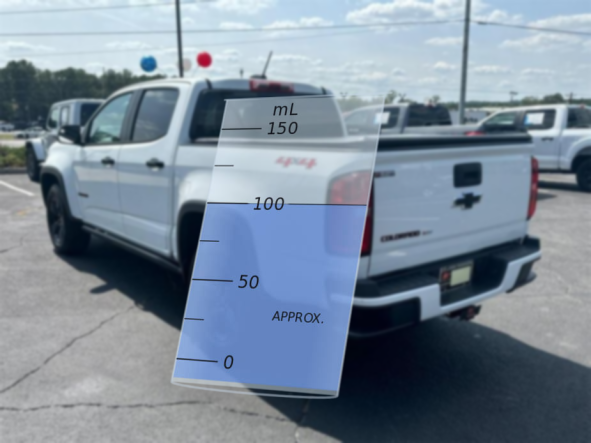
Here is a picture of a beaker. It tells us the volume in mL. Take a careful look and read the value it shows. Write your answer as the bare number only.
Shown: 100
